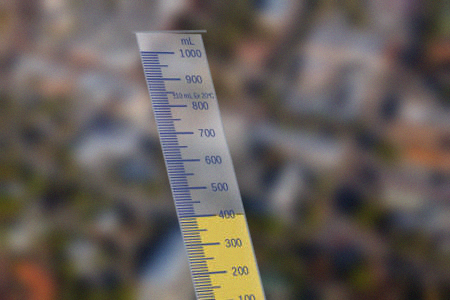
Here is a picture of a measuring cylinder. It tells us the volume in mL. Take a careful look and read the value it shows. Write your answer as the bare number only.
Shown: 400
